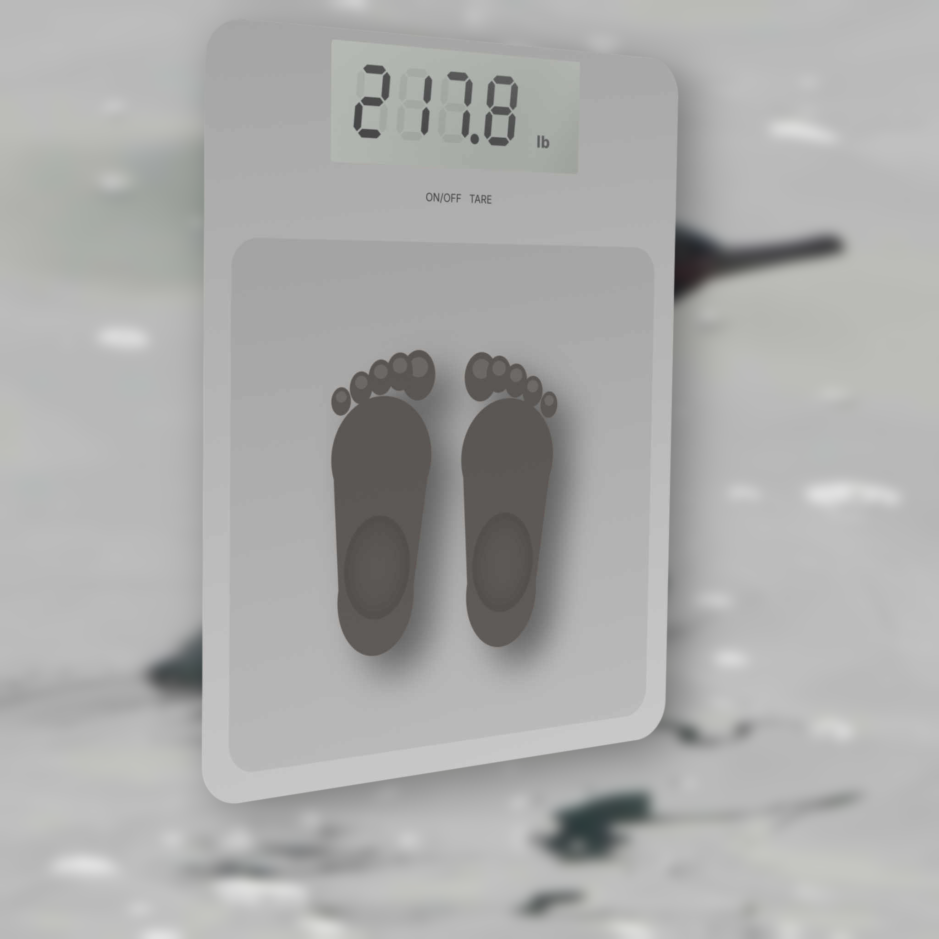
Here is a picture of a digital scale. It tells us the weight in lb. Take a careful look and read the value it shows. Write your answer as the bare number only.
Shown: 217.8
